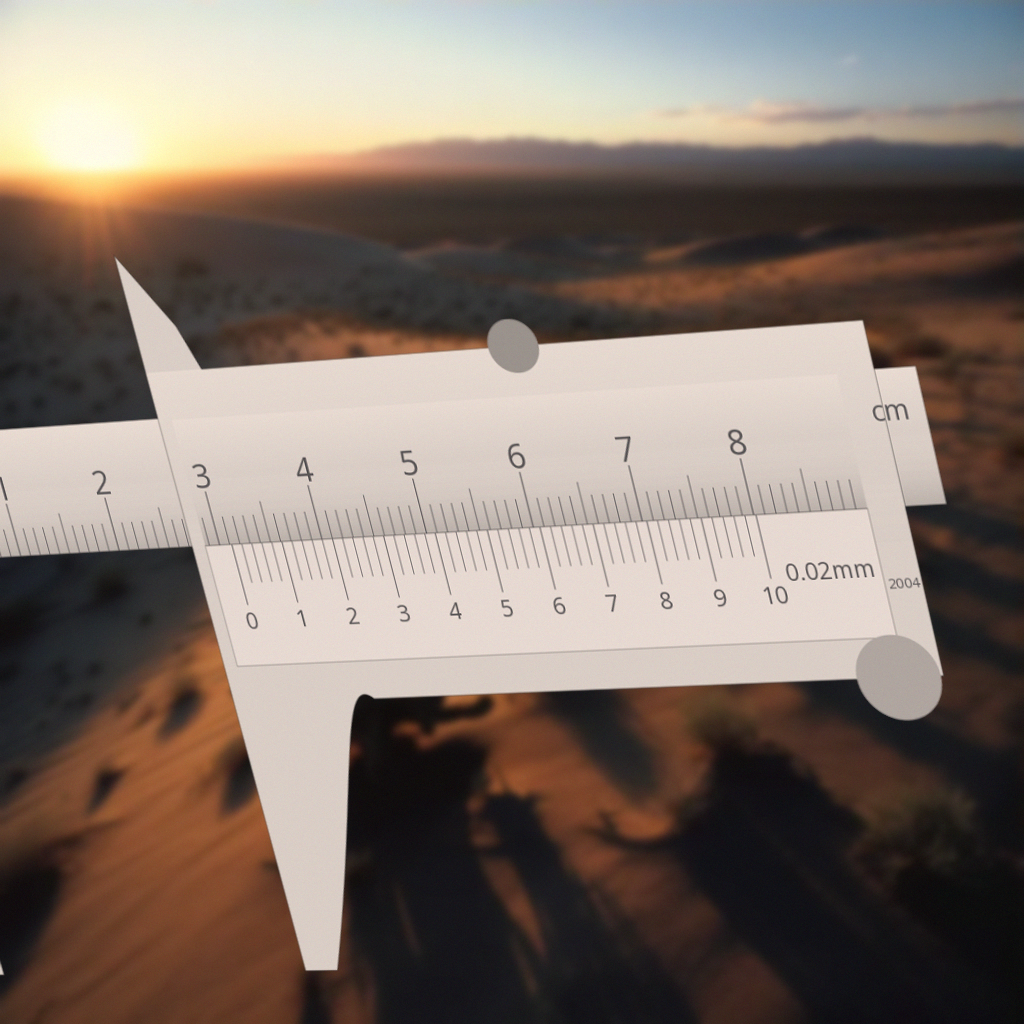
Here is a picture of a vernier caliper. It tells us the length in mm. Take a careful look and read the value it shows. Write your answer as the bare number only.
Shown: 31.2
